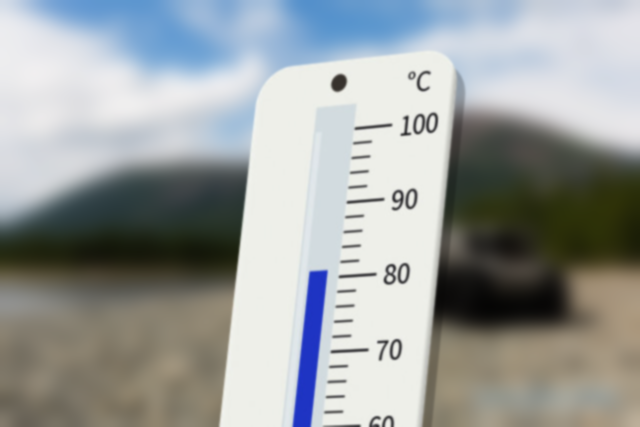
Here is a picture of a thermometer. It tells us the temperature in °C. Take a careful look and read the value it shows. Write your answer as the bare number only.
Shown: 81
